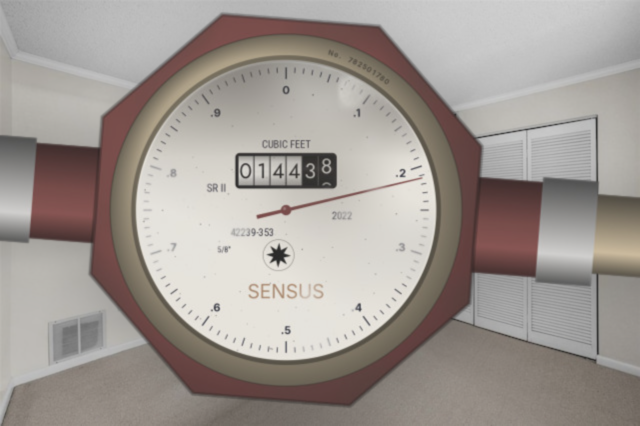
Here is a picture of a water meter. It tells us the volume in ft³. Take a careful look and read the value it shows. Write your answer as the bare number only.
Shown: 14438.21
